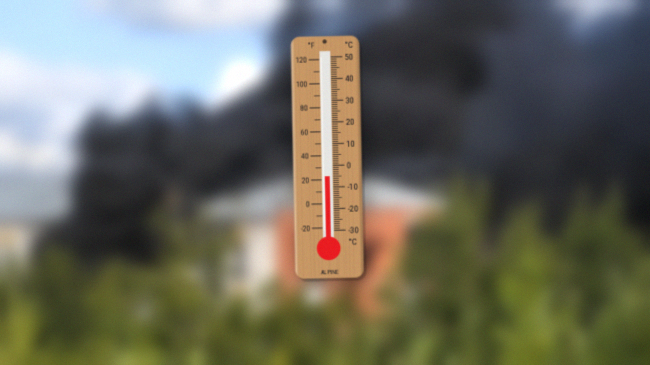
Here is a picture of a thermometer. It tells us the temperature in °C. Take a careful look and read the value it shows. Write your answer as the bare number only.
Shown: -5
